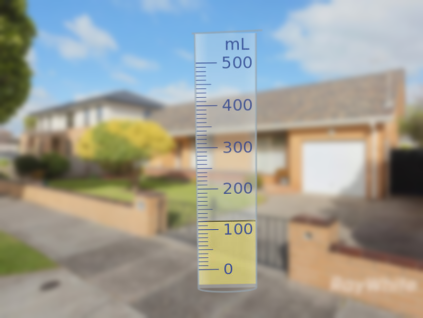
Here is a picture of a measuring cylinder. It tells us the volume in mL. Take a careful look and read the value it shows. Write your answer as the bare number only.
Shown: 120
